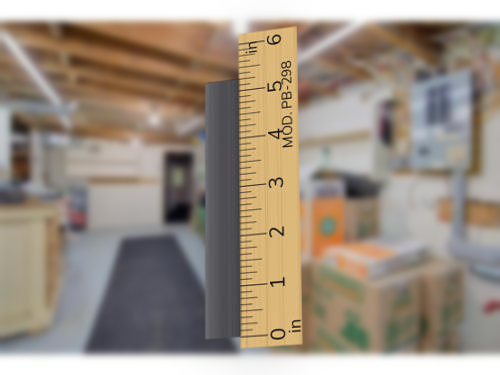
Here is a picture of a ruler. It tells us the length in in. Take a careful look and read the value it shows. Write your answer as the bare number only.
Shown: 5.25
